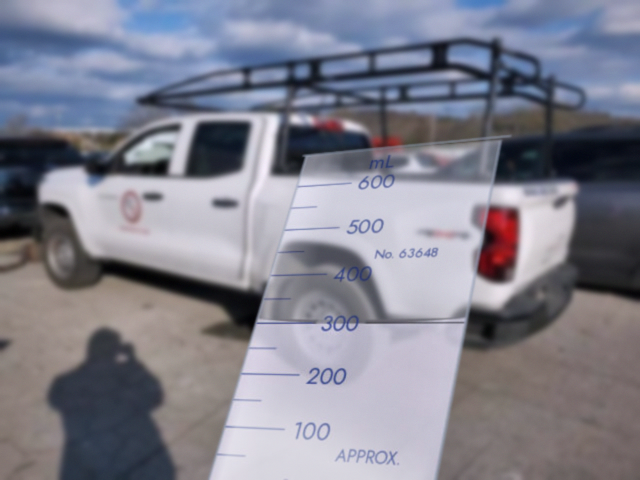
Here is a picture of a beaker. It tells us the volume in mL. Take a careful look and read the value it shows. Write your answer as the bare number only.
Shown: 300
